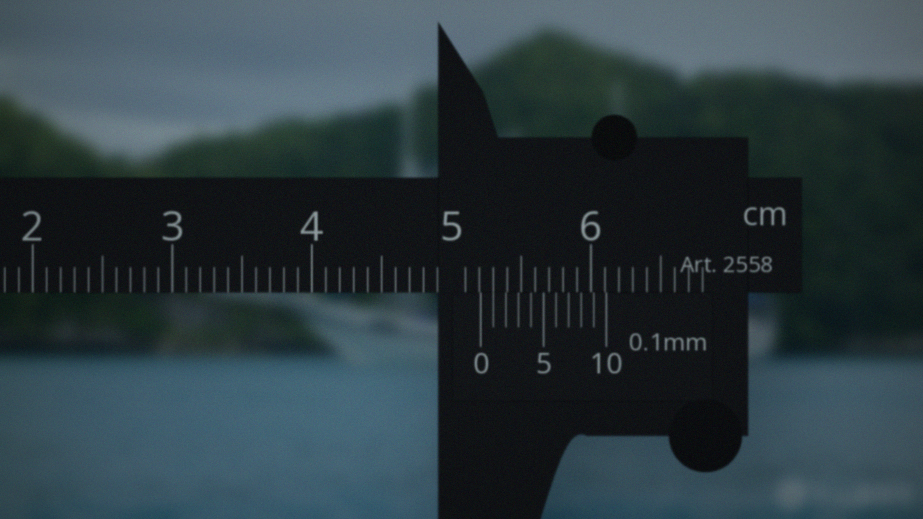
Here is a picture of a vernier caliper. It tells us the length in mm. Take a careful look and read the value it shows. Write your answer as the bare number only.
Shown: 52.1
